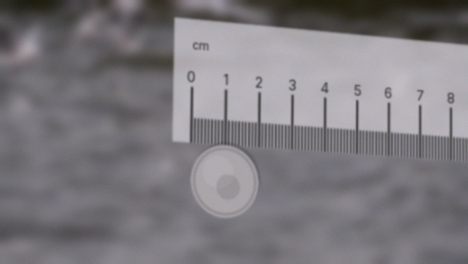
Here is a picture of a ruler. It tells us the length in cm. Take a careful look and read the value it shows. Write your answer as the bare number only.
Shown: 2
